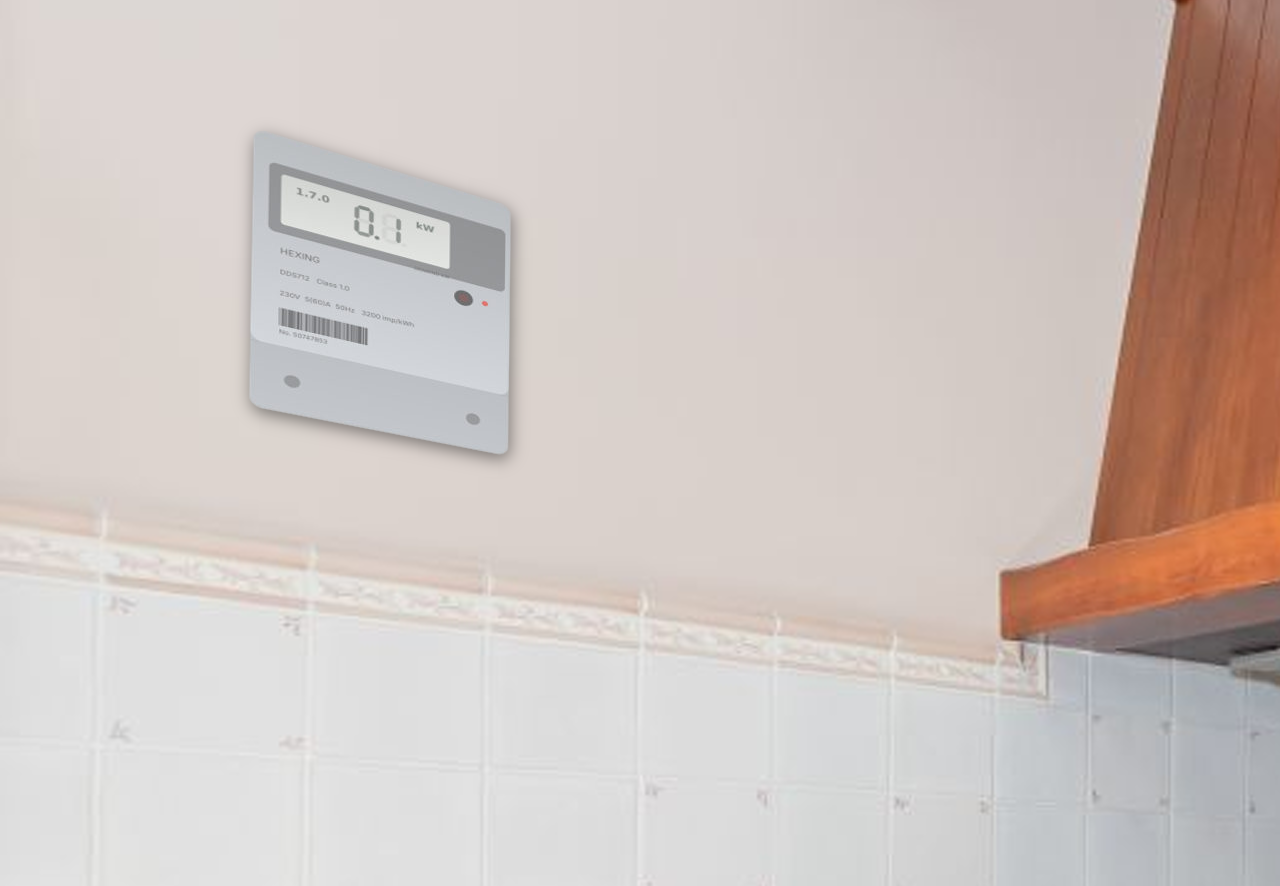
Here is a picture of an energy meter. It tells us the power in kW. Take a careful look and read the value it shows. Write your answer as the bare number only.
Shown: 0.1
